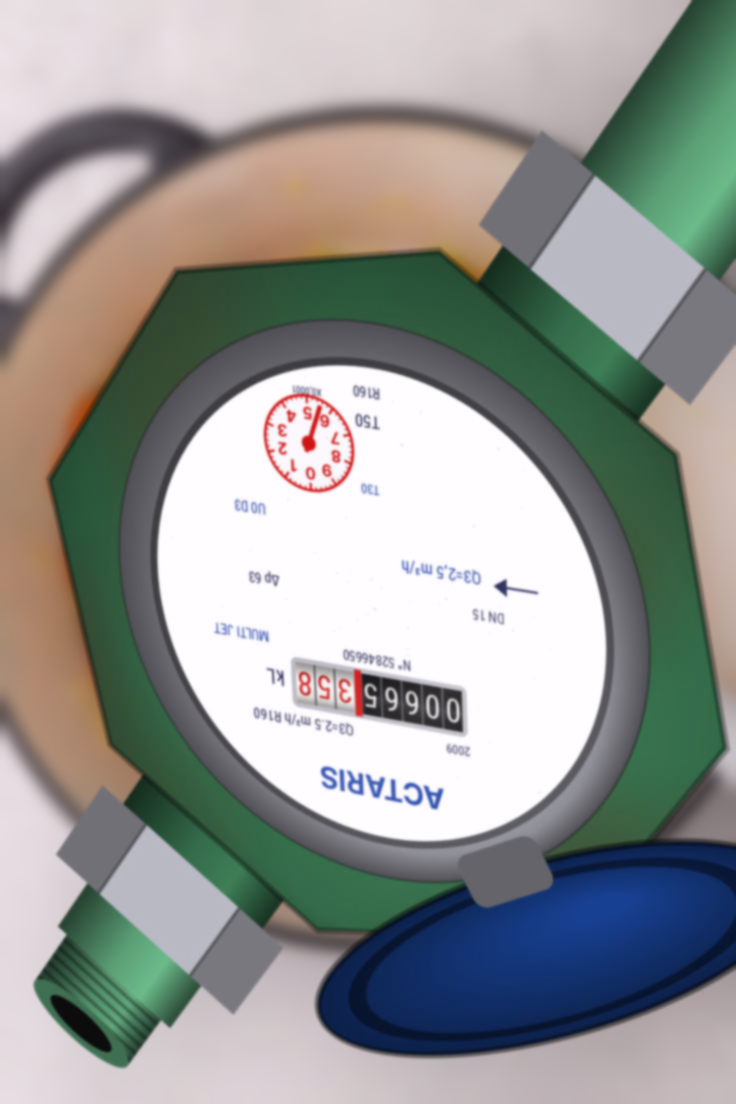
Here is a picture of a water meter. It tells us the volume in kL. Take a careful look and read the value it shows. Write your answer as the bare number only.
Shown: 665.3585
